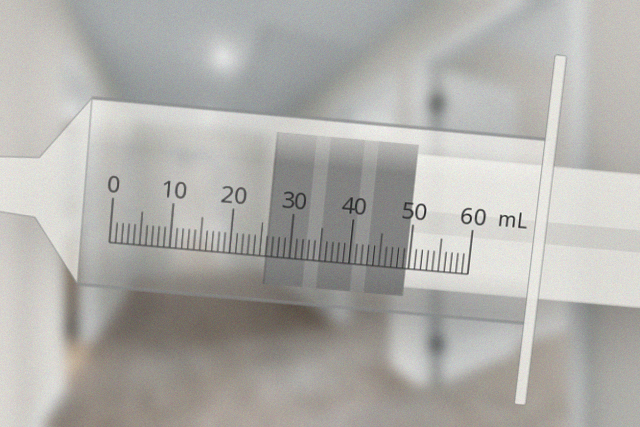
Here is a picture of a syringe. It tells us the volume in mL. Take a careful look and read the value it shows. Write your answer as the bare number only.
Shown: 26
